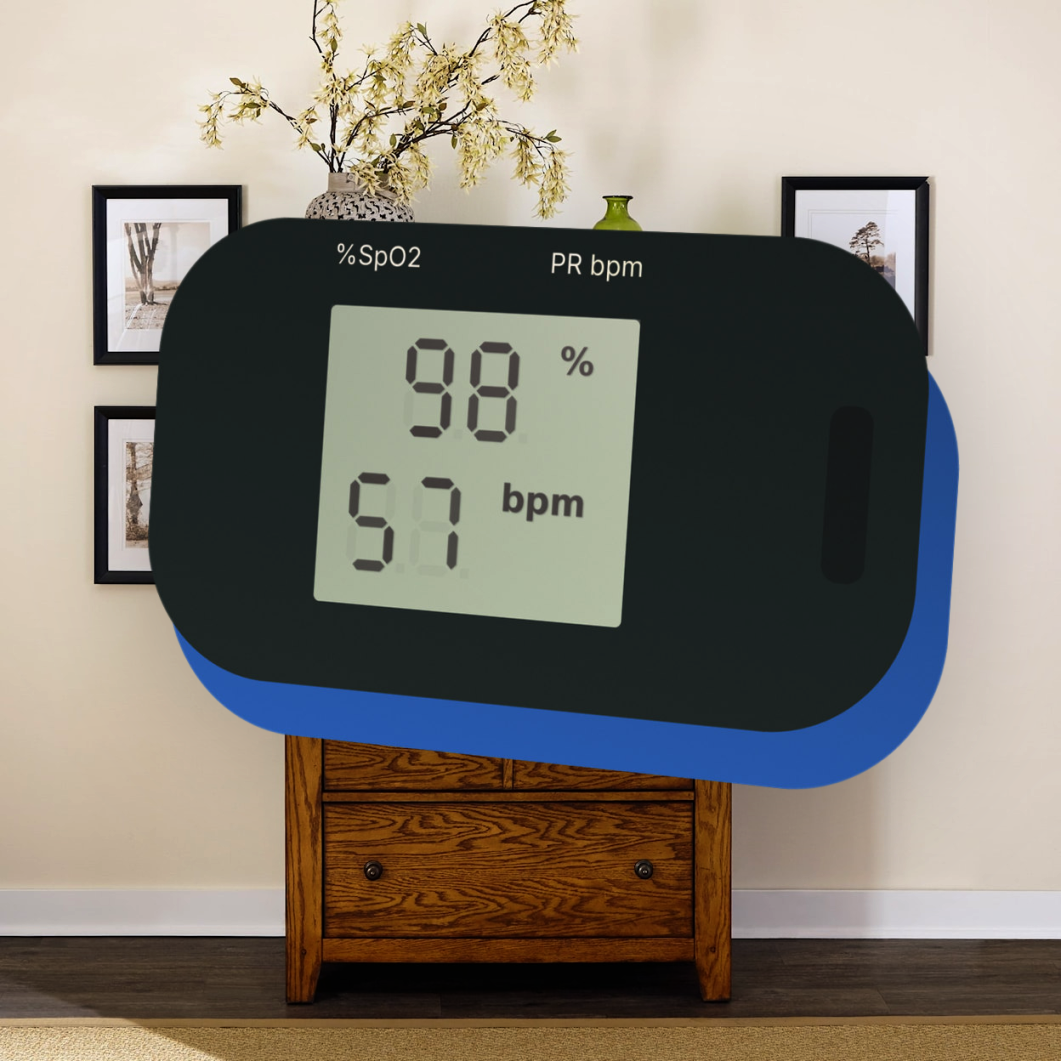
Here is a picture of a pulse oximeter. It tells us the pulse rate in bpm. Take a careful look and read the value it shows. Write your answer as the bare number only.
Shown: 57
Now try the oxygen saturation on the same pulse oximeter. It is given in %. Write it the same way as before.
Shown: 98
